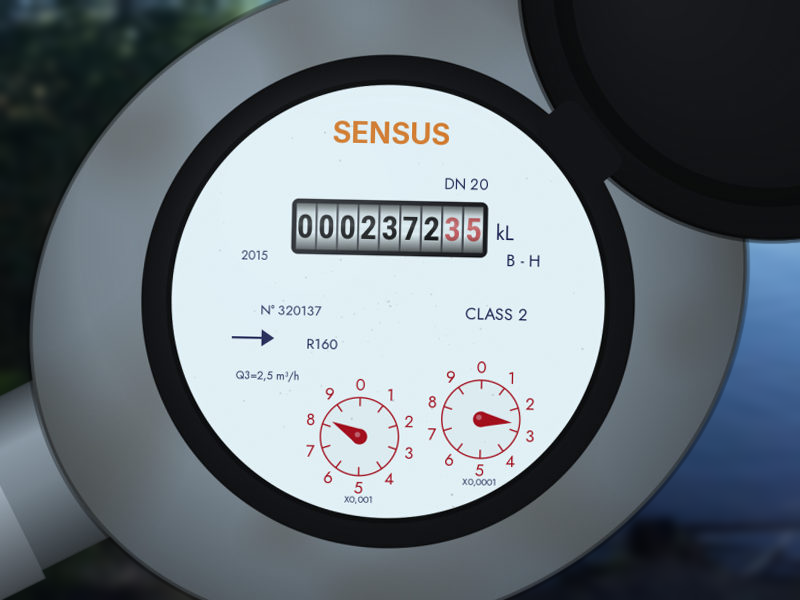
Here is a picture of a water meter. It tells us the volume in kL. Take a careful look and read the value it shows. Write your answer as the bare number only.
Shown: 2372.3582
